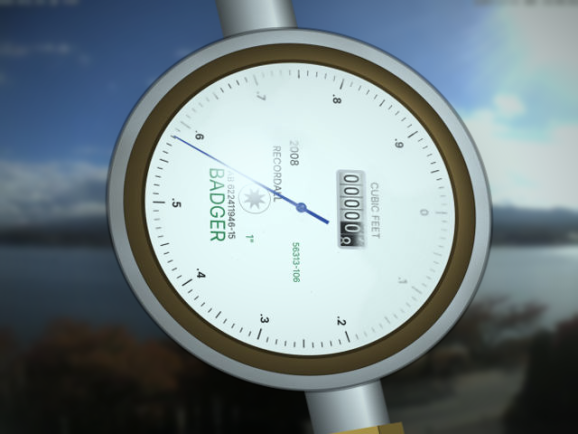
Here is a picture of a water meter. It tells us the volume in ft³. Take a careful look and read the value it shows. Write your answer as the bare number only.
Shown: 7.58
